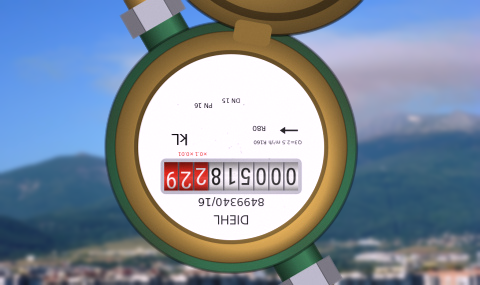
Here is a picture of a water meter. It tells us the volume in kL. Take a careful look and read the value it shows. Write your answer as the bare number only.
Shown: 518.229
